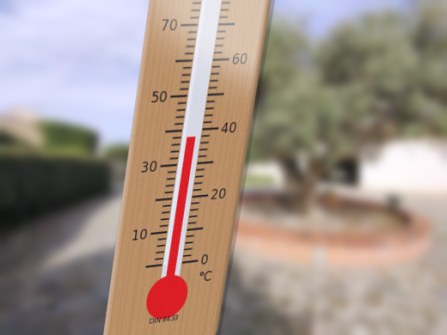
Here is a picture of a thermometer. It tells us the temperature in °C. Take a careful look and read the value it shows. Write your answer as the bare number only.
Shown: 38
